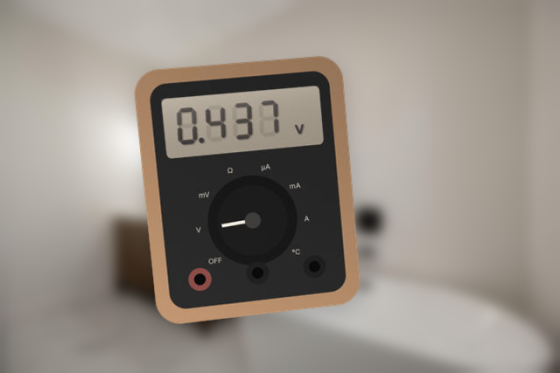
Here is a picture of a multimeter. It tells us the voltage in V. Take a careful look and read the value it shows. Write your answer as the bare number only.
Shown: 0.437
